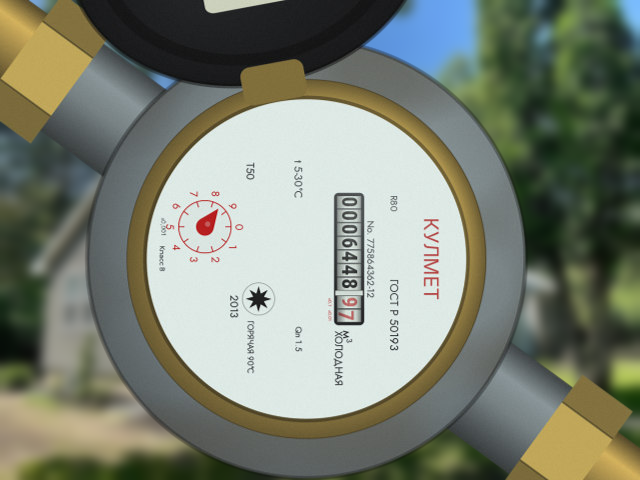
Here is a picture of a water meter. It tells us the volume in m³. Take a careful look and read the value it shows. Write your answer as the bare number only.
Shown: 6448.968
